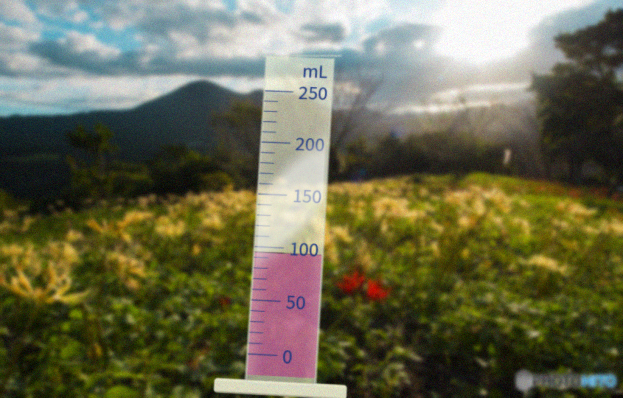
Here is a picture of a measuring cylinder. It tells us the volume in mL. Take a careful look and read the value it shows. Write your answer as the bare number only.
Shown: 95
